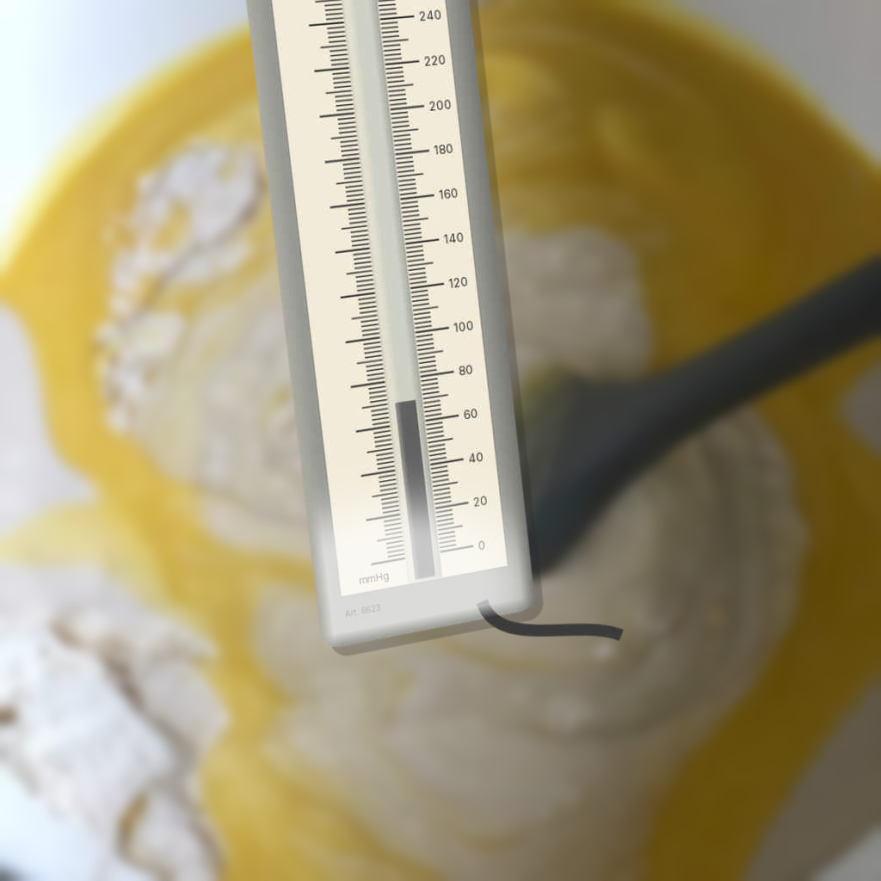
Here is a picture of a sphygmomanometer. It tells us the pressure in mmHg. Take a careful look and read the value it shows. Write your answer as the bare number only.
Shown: 70
